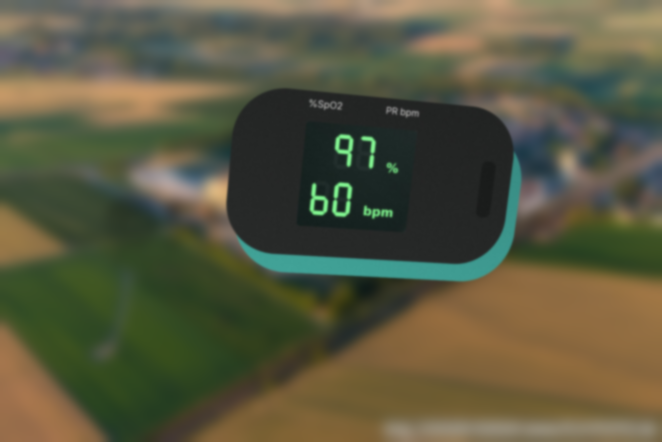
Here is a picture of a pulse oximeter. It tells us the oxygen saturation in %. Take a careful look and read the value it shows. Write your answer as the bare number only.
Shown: 97
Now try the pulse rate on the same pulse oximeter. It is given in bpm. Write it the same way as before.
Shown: 60
